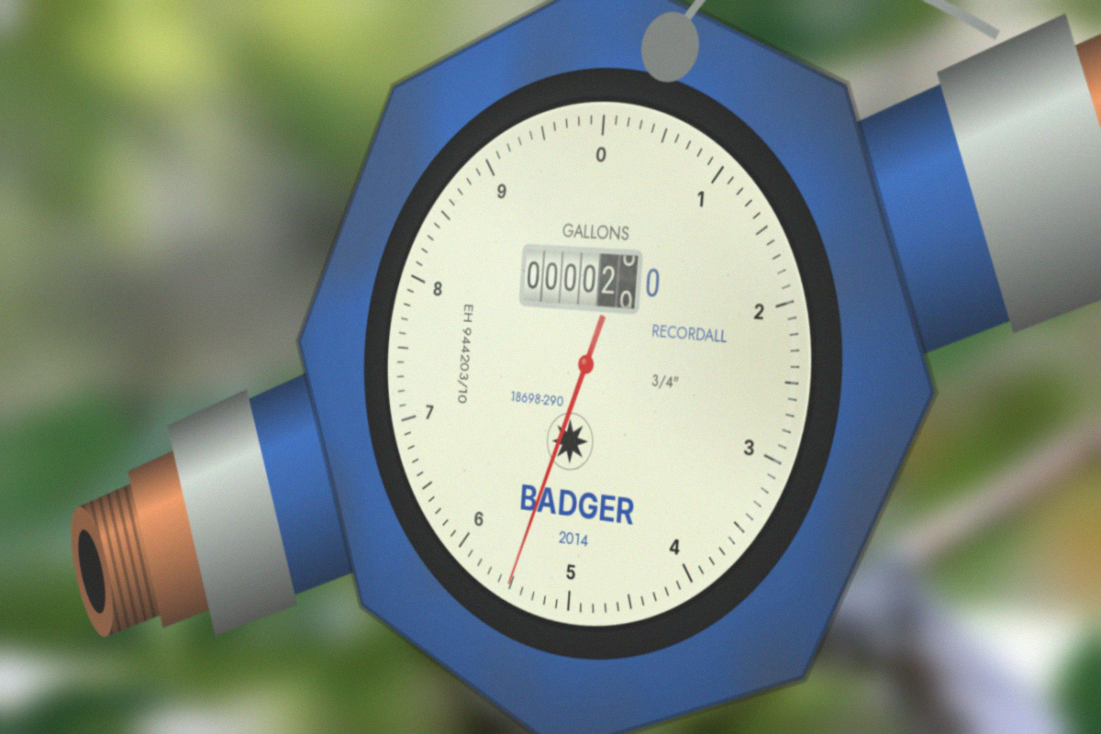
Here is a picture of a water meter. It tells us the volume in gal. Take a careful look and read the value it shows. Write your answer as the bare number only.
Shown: 285.5
